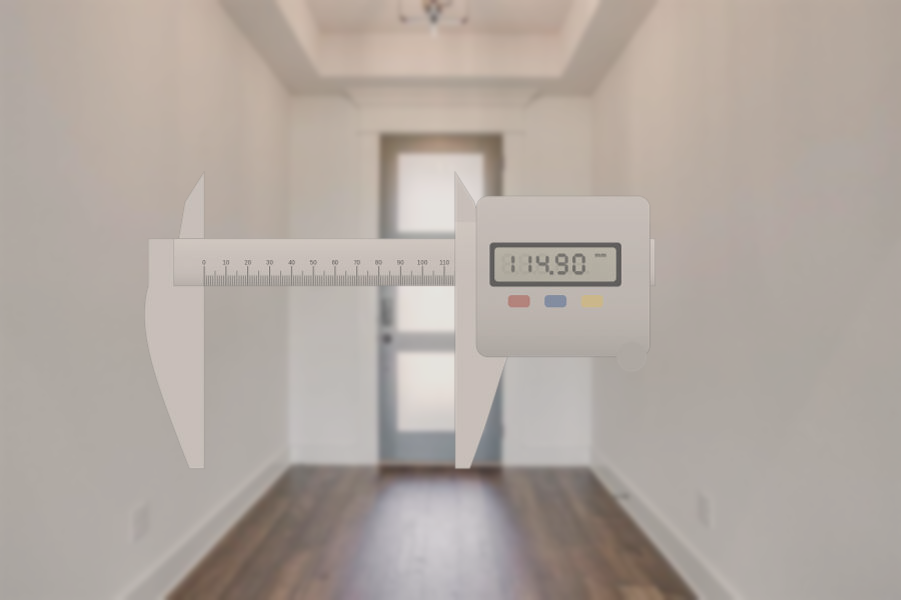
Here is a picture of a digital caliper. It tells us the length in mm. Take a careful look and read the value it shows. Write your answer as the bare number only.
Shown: 114.90
